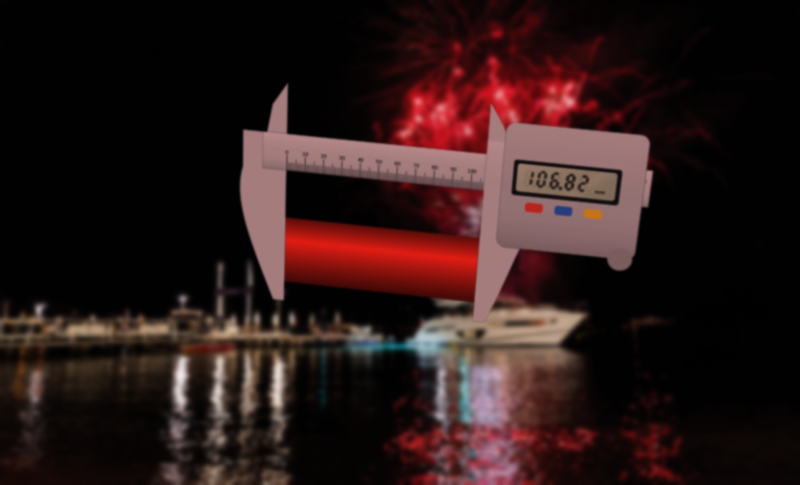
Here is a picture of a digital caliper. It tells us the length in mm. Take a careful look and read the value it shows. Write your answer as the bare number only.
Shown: 106.82
